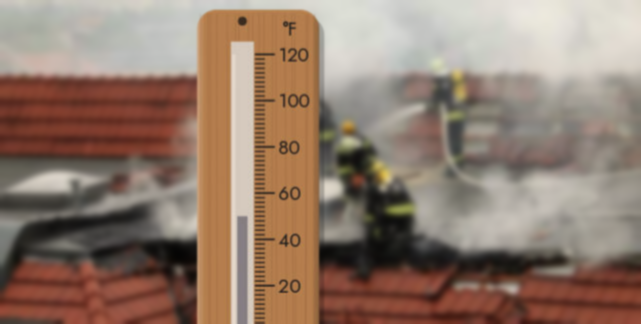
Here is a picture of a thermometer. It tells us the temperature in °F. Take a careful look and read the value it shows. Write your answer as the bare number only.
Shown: 50
